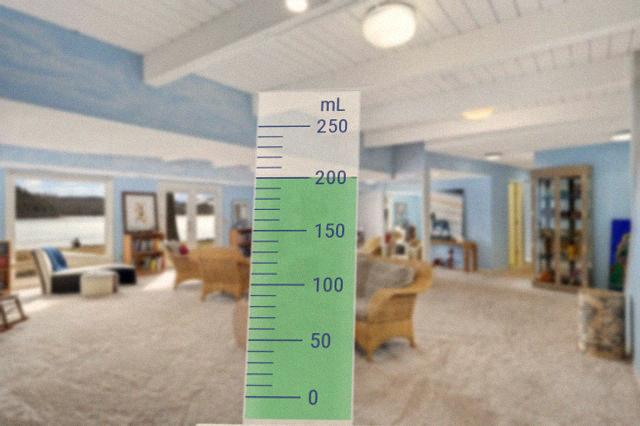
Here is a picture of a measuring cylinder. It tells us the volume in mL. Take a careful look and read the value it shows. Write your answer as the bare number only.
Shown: 200
